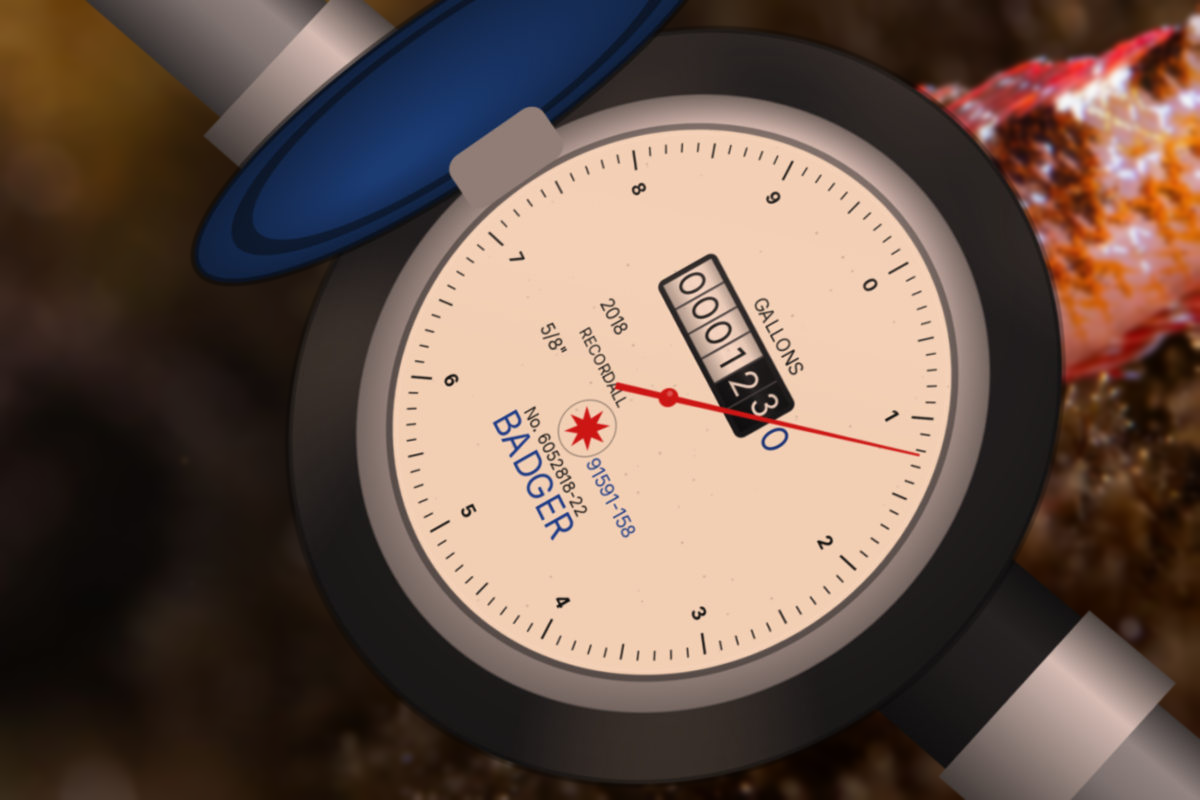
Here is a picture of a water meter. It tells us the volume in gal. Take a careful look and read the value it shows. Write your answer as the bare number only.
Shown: 1231.2
